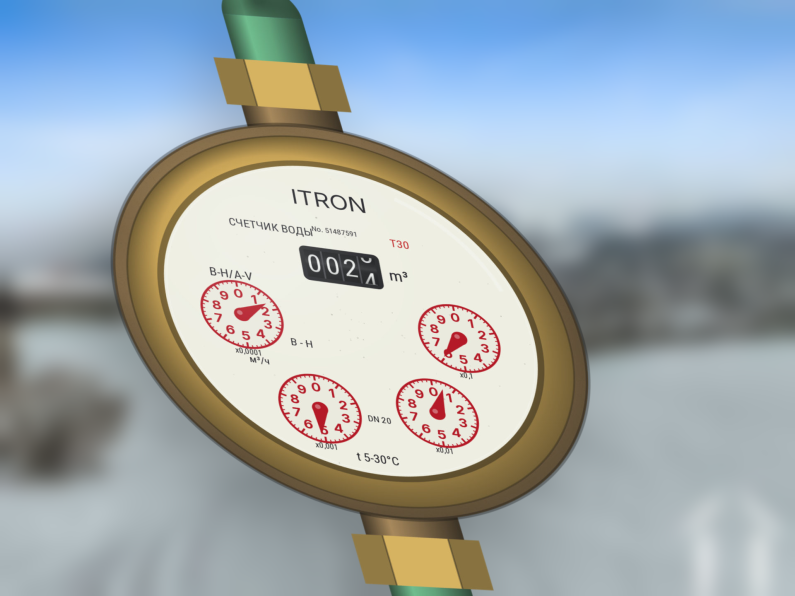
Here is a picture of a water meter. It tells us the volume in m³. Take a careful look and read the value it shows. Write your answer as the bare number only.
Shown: 23.6051
